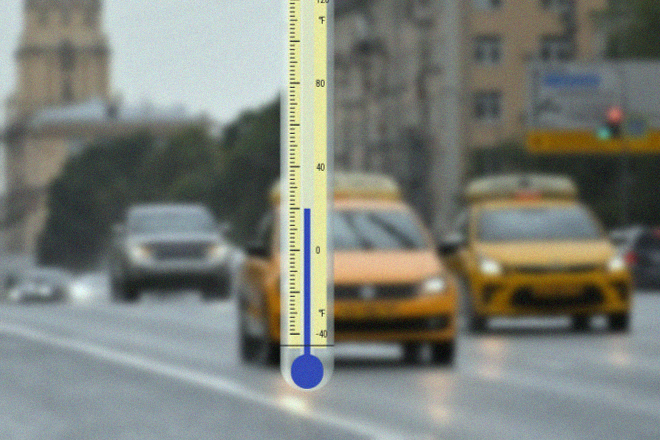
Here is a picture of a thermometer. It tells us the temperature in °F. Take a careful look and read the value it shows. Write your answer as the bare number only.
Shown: 20
